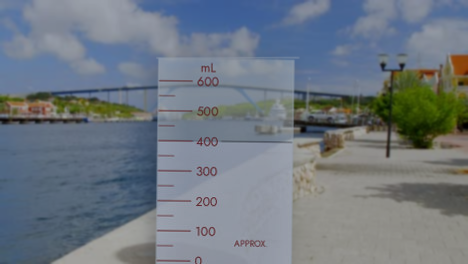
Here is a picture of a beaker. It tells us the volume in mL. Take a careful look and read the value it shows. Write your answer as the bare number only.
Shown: 400
